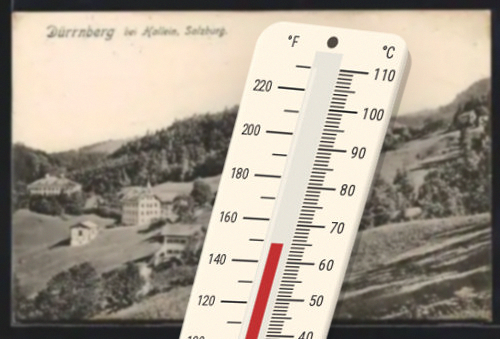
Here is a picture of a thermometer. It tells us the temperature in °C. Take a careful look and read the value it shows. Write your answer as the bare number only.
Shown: 65
